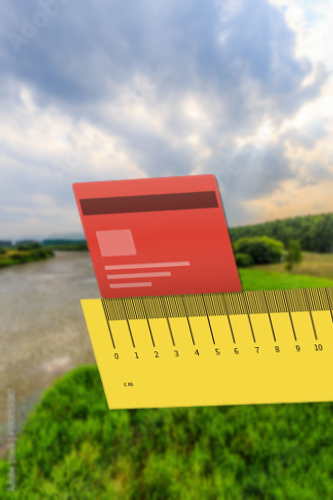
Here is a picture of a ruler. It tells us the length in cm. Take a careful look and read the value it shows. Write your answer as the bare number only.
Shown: 7
